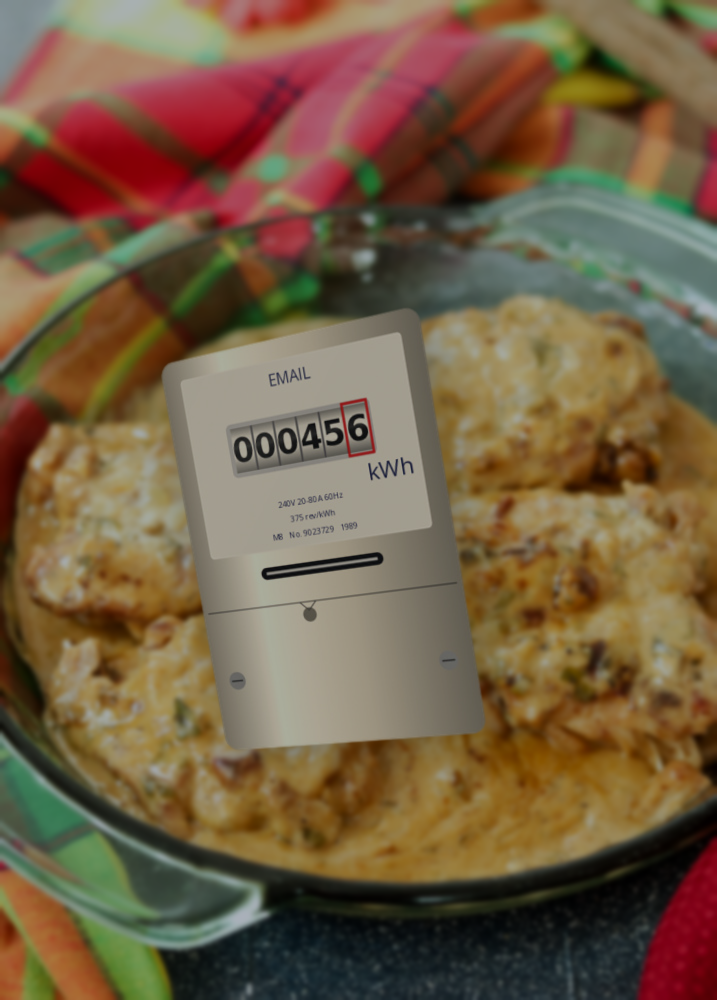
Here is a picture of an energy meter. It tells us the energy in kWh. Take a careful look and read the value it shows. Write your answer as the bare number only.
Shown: 45.6
